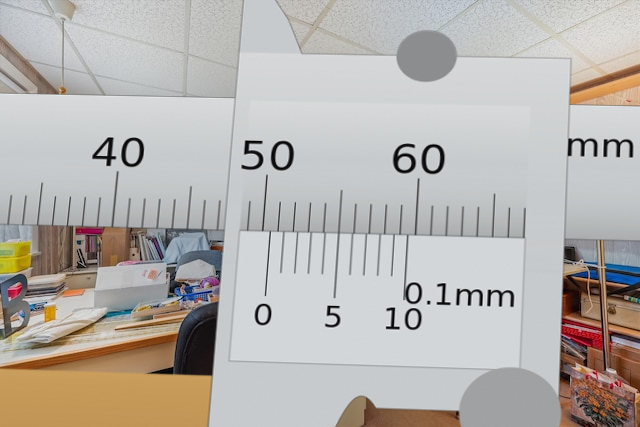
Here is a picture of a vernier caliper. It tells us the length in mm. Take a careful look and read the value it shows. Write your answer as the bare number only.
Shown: 50.5
